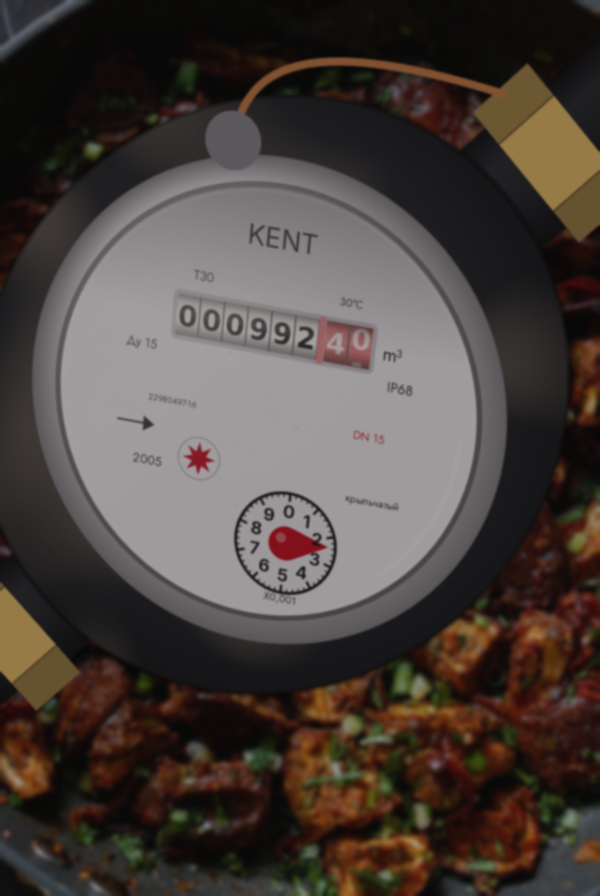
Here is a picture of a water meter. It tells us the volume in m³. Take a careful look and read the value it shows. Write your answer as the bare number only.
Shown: 992.402
